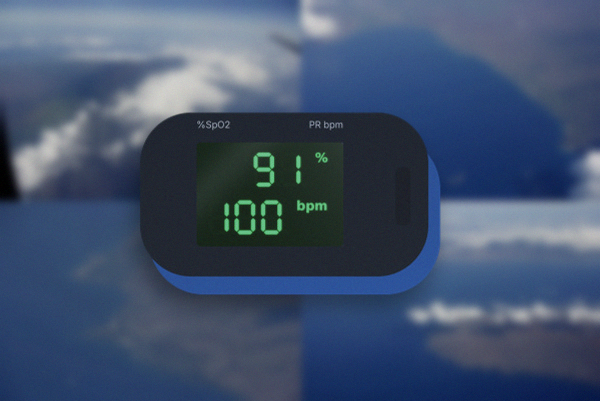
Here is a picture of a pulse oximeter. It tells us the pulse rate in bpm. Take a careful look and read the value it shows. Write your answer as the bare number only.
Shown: 100
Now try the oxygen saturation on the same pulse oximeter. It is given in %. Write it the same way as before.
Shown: 91
